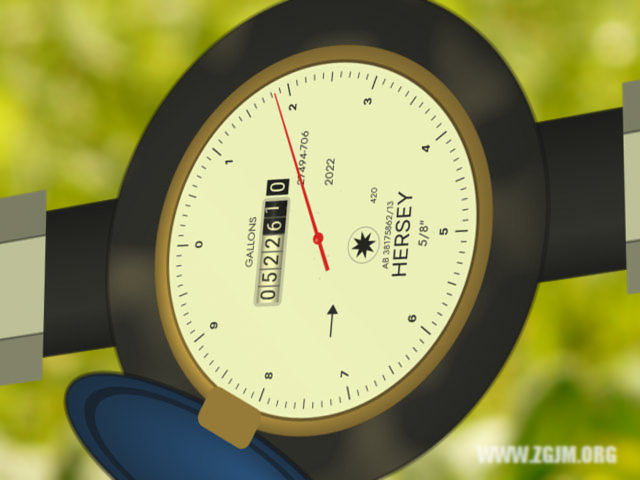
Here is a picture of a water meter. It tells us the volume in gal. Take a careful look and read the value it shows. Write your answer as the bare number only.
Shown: 522611.8
